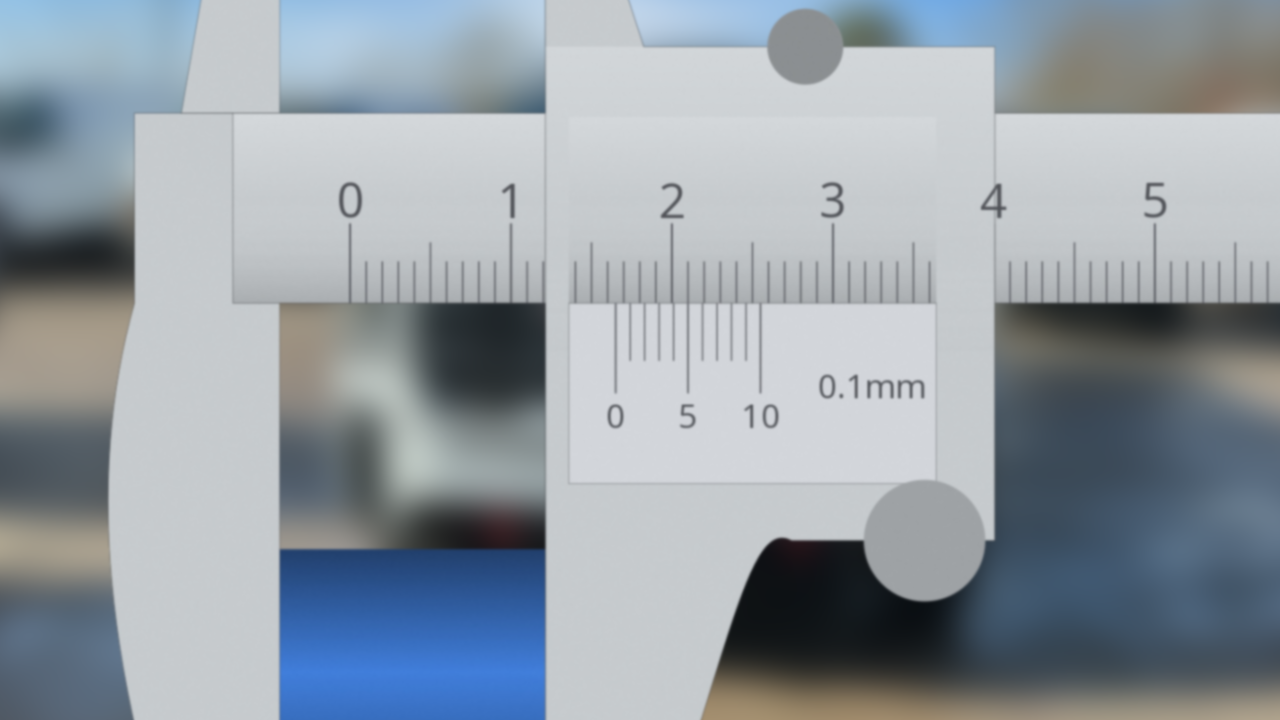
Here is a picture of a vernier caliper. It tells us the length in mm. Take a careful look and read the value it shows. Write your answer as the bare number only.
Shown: 16.5
